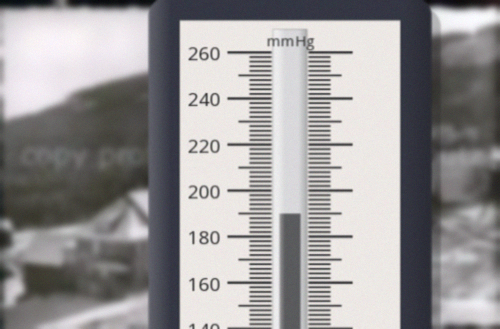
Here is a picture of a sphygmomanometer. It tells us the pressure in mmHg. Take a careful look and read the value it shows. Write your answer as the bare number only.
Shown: 190
